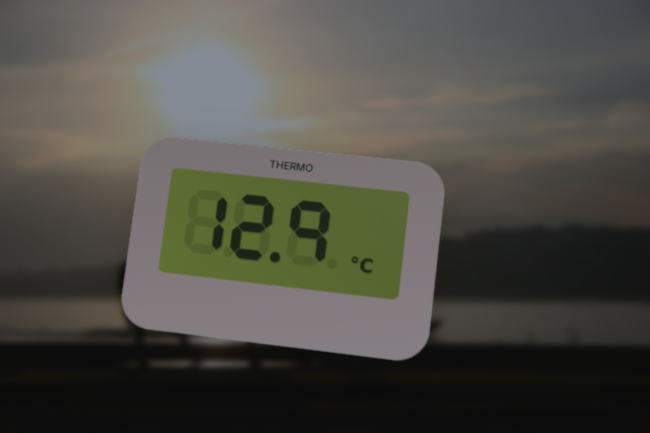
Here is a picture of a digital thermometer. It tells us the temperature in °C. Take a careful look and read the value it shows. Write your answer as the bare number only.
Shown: 12.9
